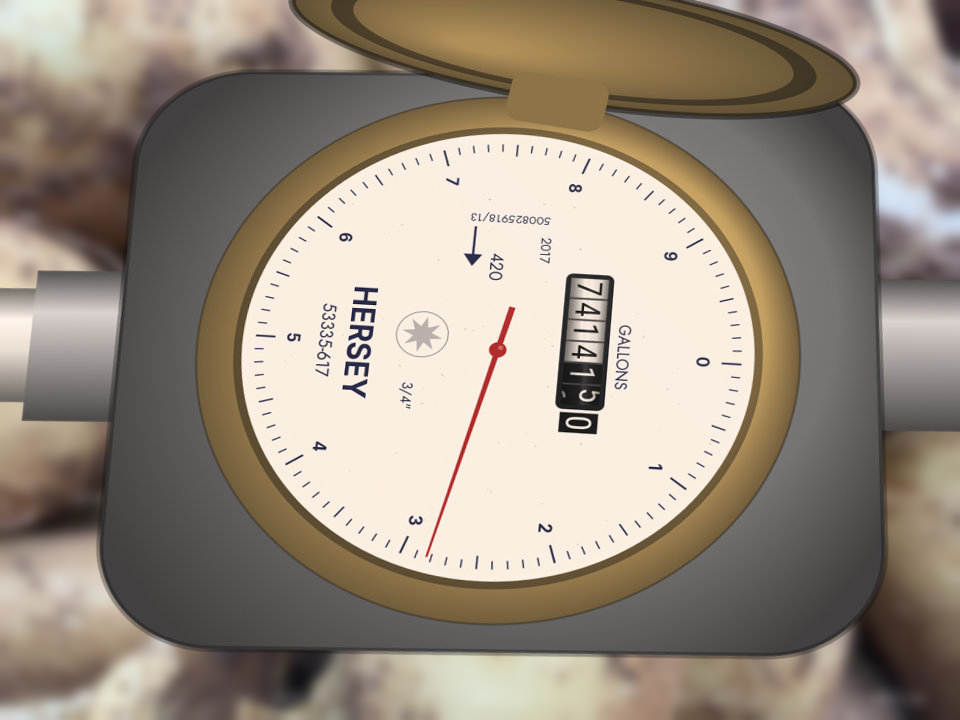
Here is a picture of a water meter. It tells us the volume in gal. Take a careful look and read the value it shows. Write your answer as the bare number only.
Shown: 7414152.8
